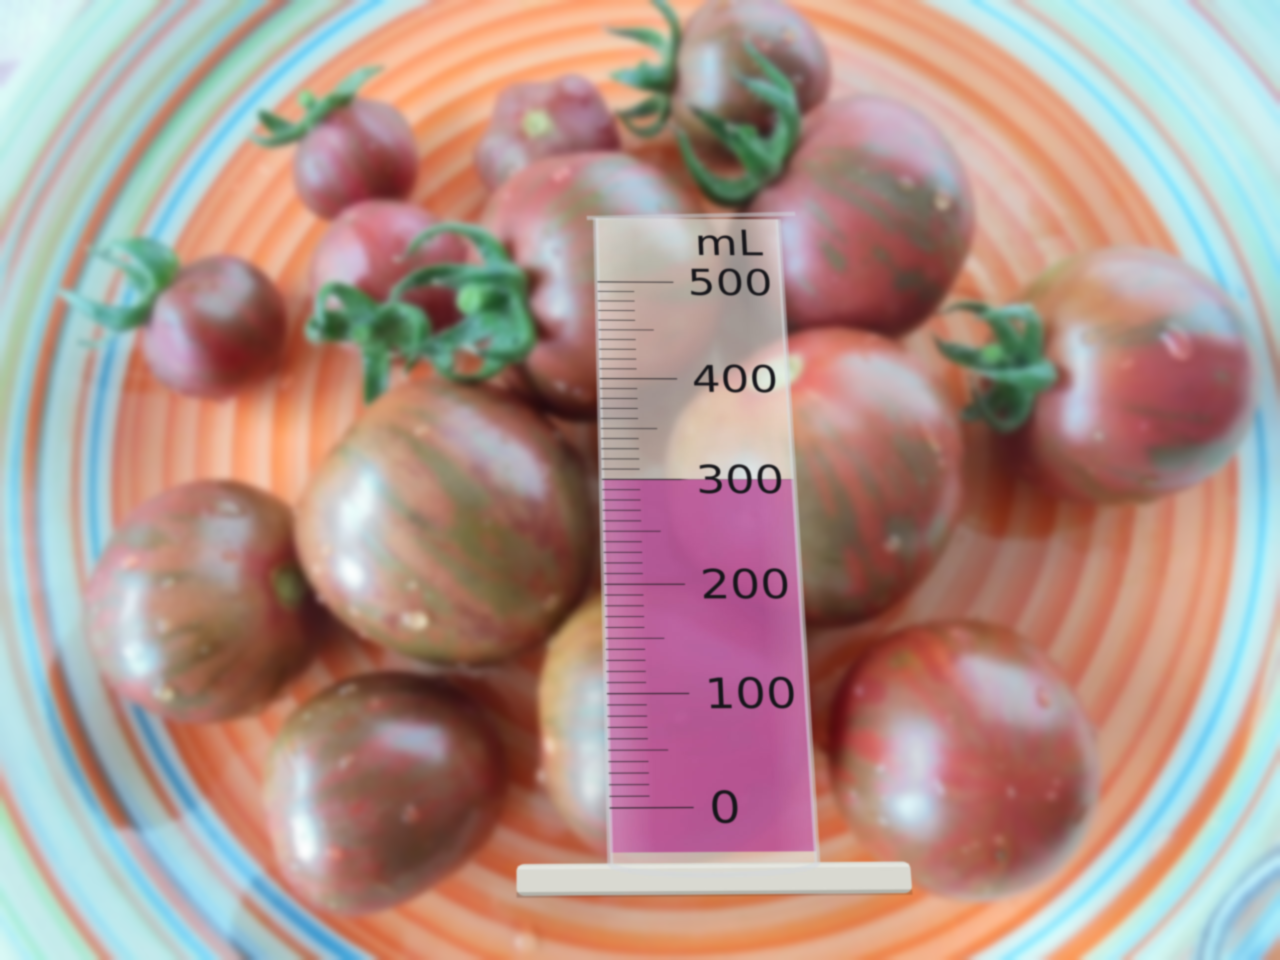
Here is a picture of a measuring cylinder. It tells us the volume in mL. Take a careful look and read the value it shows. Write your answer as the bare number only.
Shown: 300
